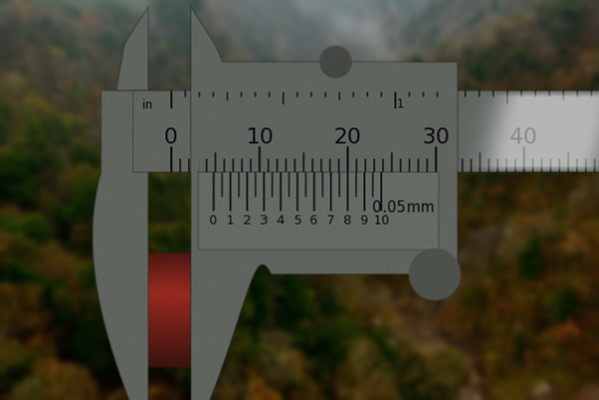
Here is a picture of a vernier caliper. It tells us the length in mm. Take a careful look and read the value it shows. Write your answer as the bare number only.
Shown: 4.8
